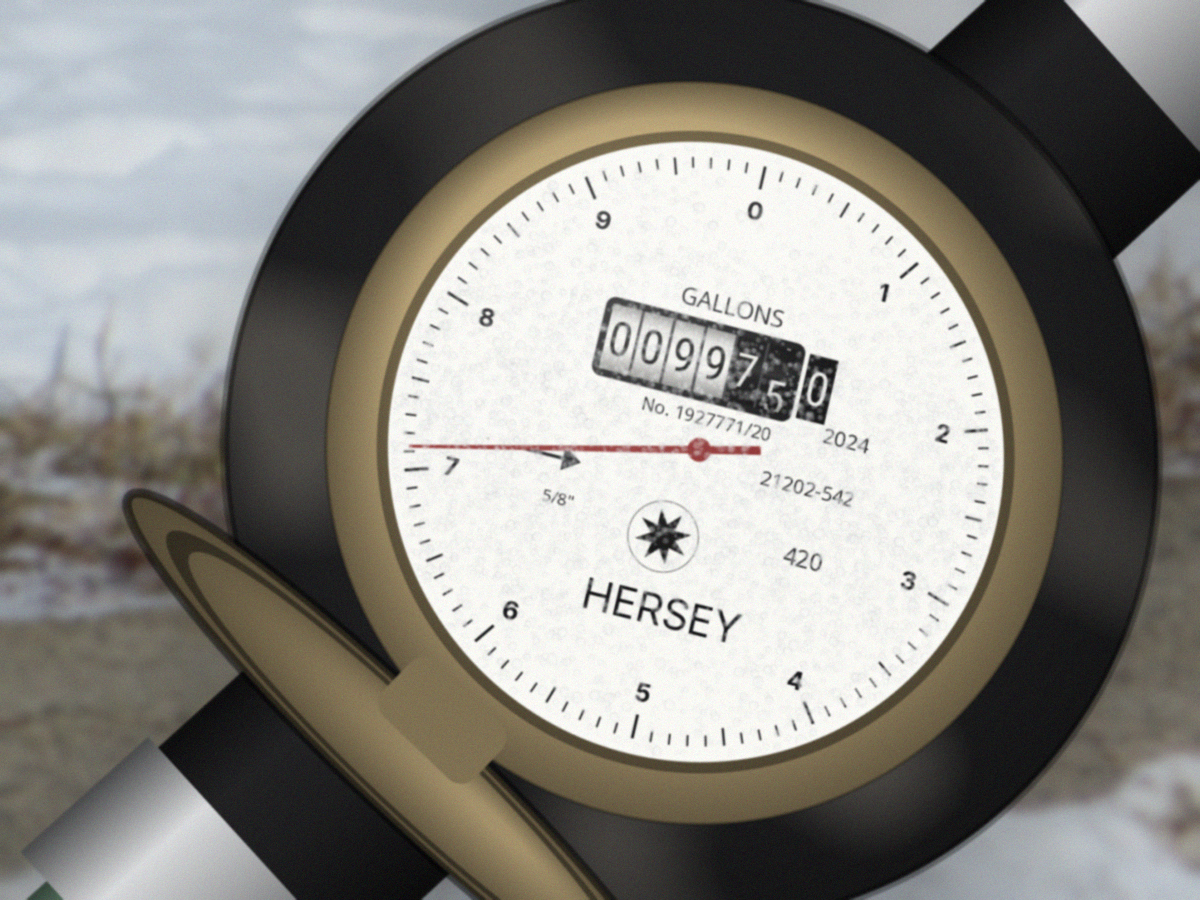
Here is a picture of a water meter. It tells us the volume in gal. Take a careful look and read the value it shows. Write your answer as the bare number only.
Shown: 99747.1
